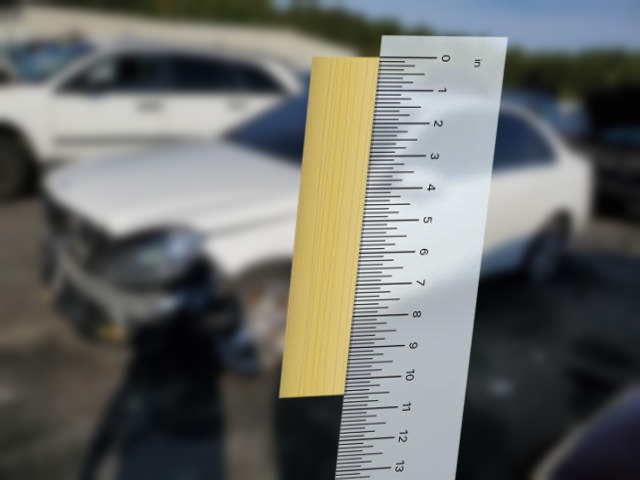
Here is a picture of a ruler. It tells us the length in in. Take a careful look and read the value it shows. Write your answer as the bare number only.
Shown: 10.5
